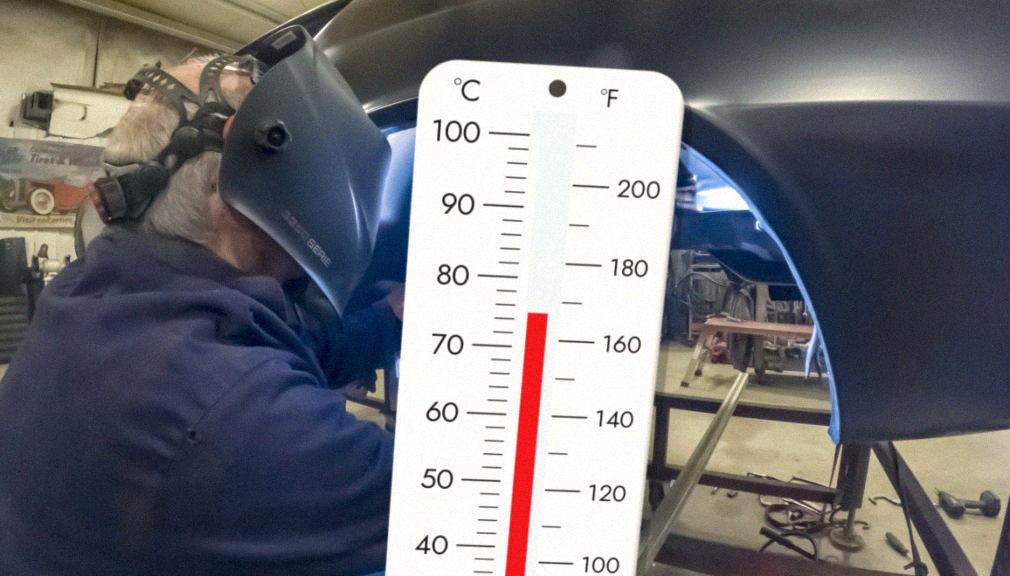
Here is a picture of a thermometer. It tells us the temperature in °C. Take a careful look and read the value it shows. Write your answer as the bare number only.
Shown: 75
